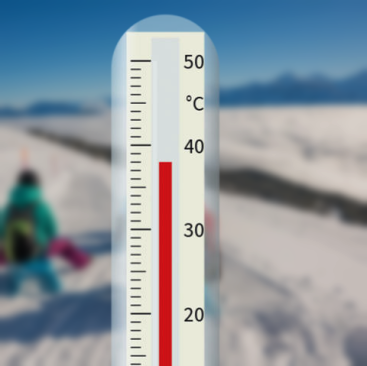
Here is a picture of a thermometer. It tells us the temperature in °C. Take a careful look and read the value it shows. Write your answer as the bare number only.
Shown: 38
